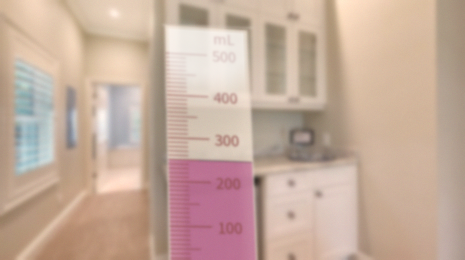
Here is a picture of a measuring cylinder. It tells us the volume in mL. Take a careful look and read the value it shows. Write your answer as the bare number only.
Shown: 250
